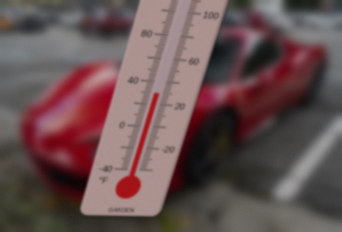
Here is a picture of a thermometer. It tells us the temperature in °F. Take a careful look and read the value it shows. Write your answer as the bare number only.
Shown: 30
